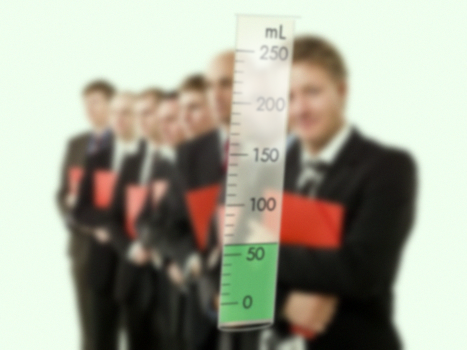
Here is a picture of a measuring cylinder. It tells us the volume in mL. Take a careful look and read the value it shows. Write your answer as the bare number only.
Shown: 60
